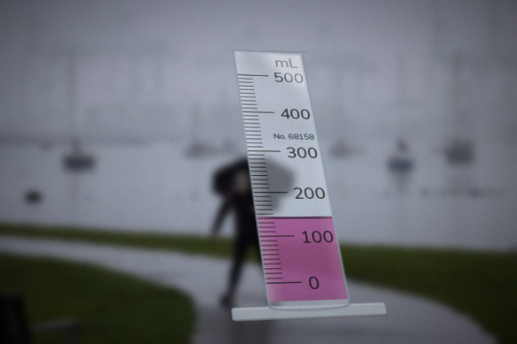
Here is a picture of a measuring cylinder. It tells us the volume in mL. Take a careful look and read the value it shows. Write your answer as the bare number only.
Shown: 140
